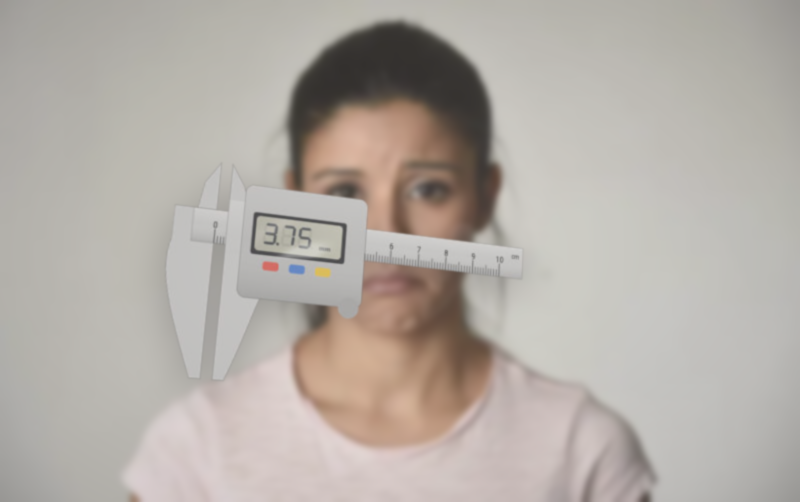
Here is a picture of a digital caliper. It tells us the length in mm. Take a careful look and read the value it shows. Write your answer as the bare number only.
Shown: 3.75
